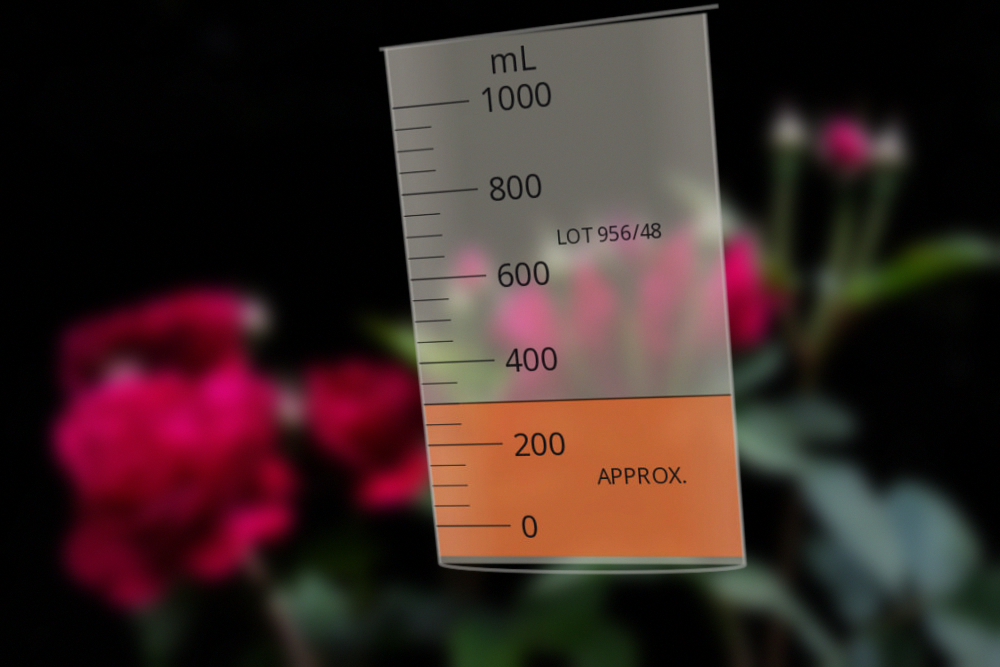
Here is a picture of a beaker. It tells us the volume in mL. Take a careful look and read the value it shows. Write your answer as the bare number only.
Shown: 300
